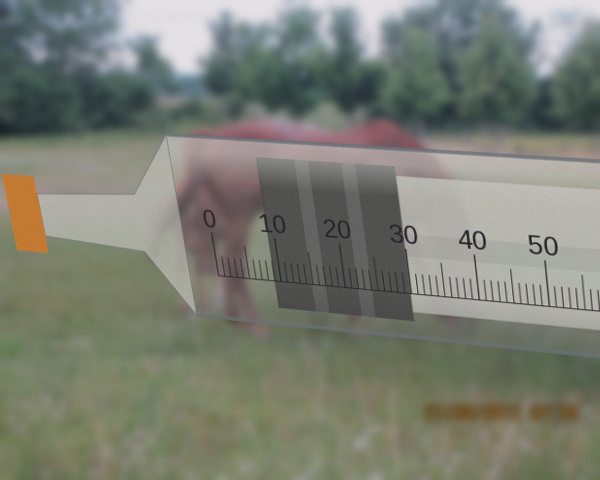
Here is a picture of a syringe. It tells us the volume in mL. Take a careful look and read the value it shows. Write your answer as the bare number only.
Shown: 9
